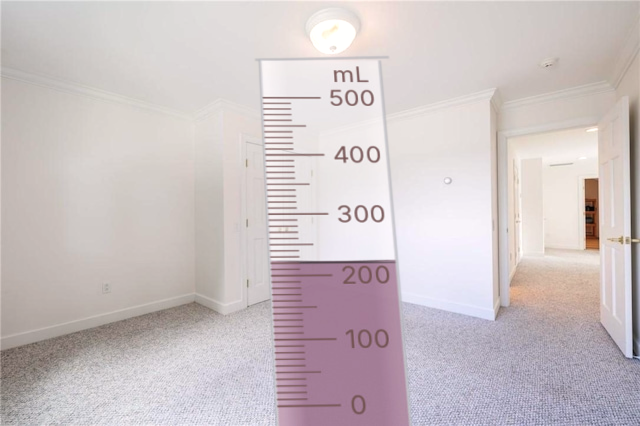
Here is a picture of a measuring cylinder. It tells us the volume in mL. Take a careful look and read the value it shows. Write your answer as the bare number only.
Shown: 220
